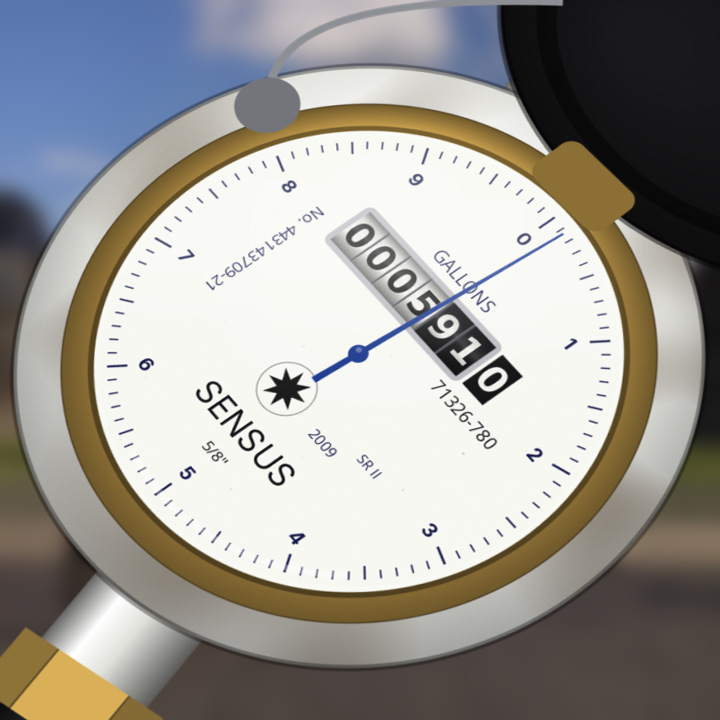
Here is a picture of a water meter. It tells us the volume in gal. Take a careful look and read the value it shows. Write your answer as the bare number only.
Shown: 5910.1
